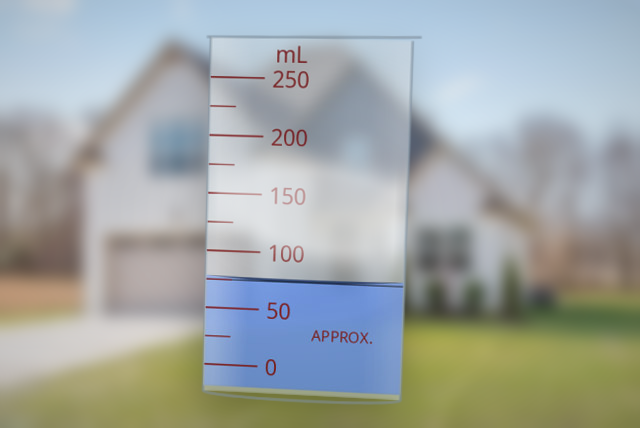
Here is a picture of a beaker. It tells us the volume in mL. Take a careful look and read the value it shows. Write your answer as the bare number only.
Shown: 75
